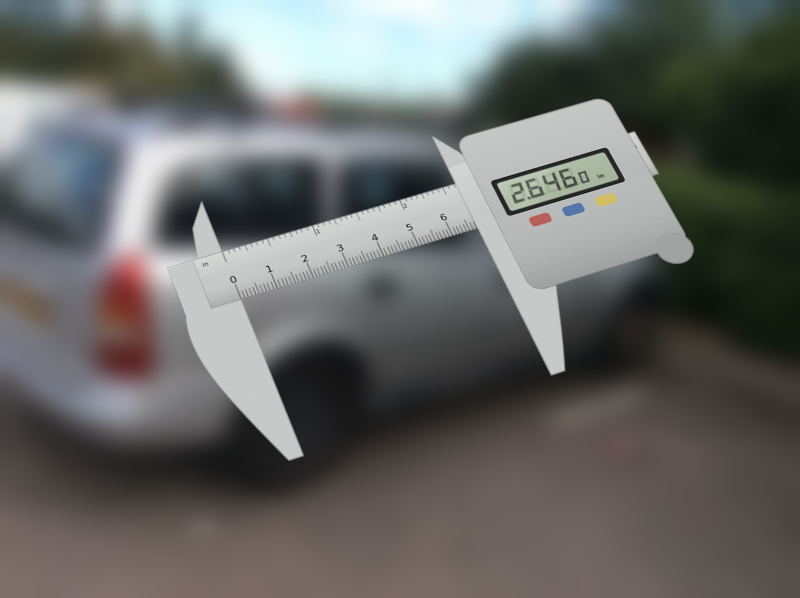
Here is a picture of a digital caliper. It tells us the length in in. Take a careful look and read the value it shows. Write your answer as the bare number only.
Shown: 2.6460
